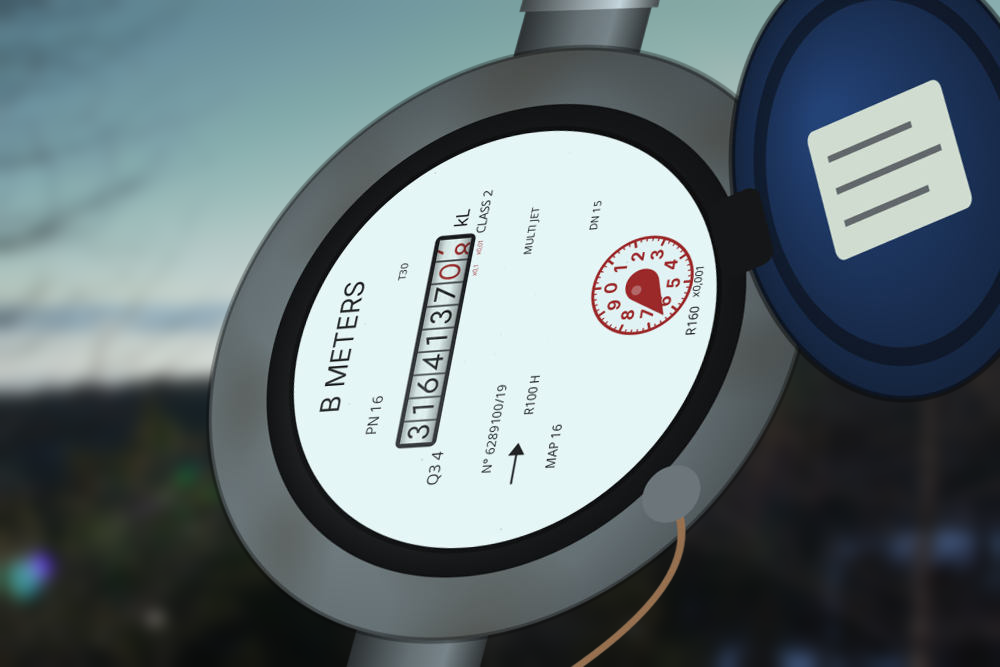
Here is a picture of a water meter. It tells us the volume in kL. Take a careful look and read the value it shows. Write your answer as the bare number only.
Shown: 3164137.076
